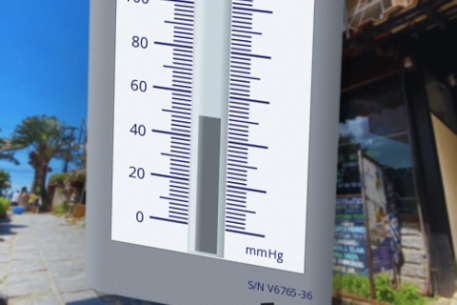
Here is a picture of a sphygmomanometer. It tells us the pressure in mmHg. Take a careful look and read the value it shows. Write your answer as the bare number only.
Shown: 50
